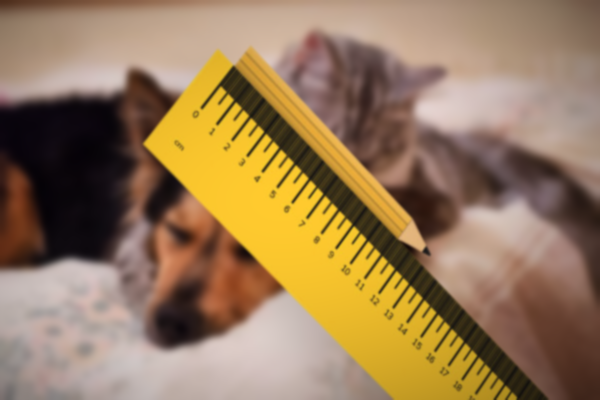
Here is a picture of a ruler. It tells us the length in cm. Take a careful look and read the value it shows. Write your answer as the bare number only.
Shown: 13
